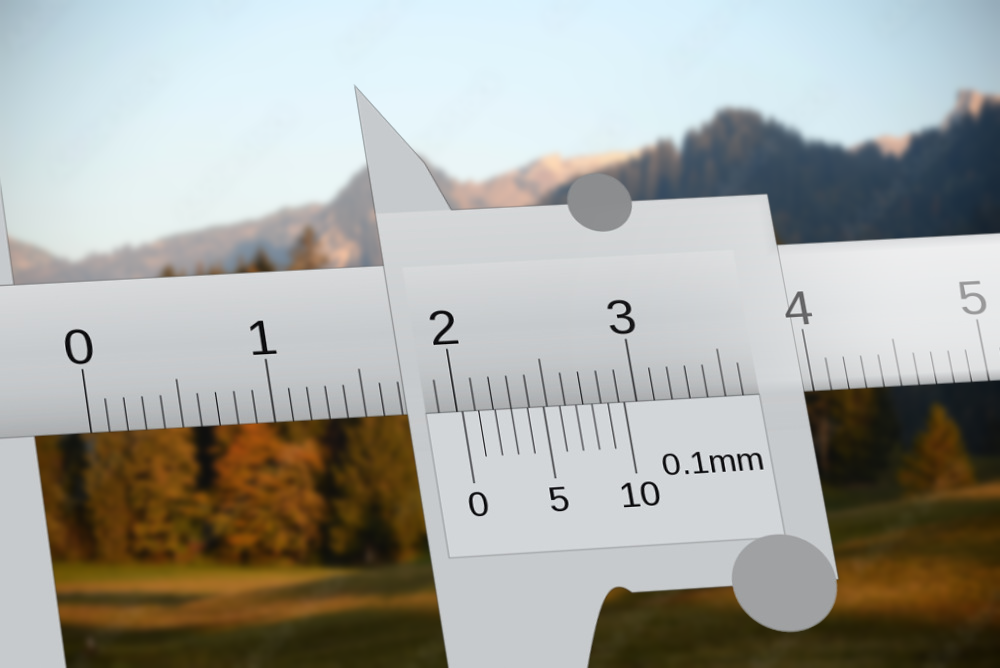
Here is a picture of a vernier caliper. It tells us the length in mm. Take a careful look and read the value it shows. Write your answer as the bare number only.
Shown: 20.3
